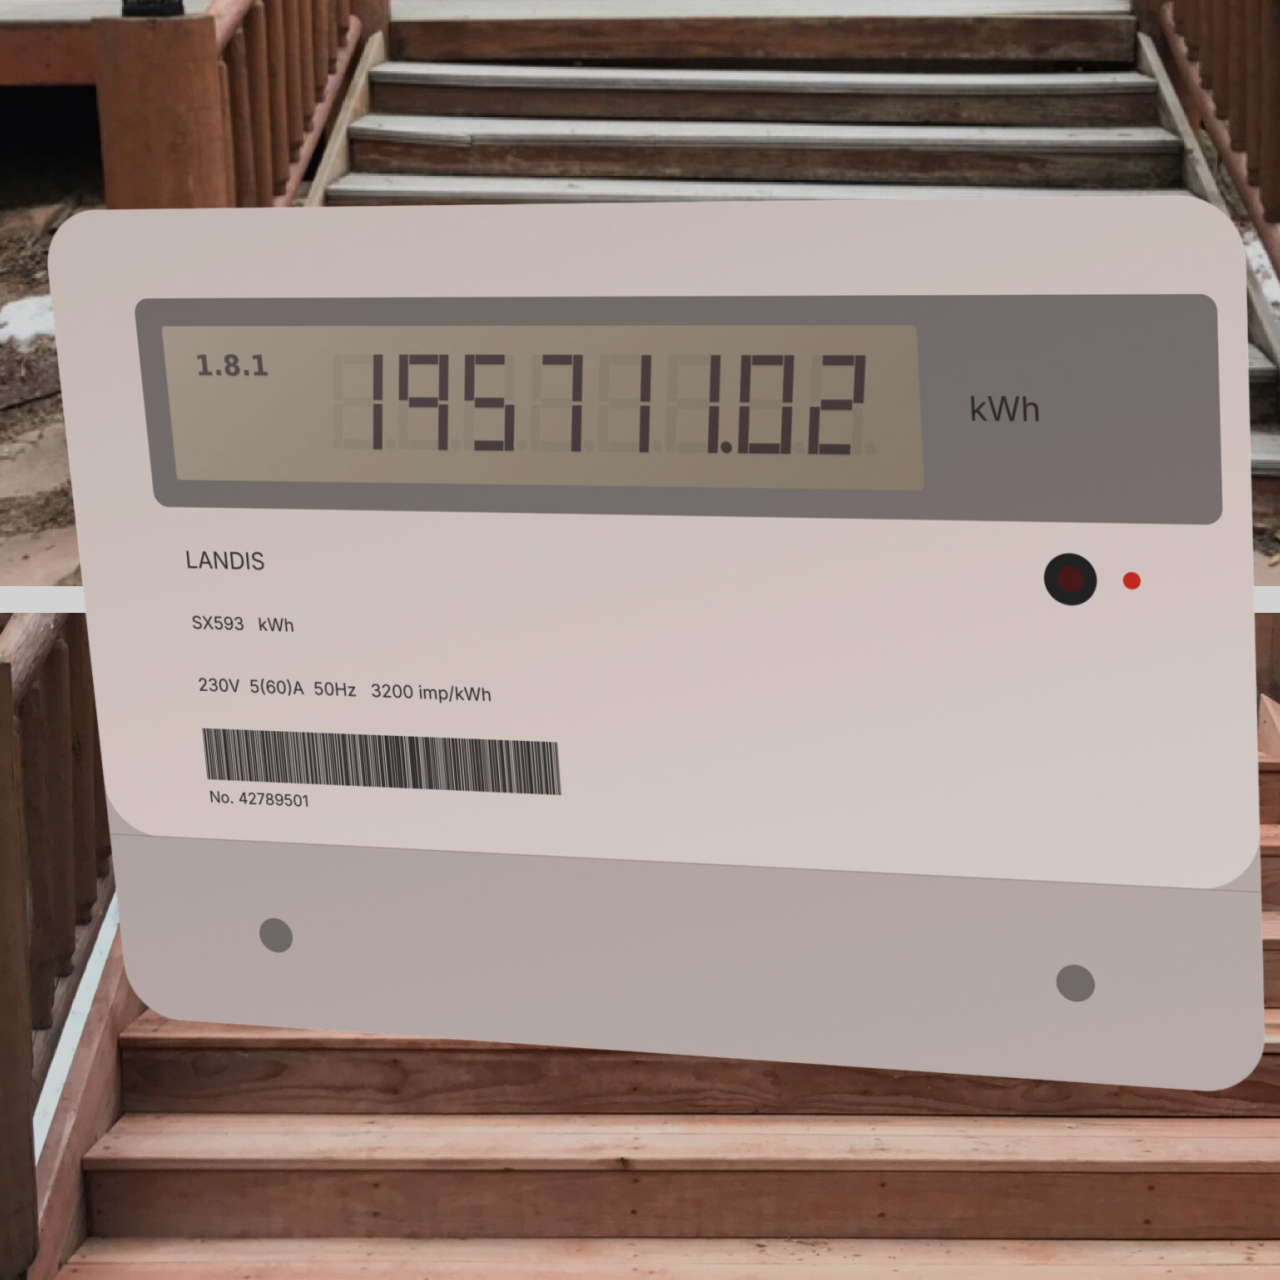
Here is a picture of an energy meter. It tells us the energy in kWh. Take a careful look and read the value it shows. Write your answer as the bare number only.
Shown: 195711.02
